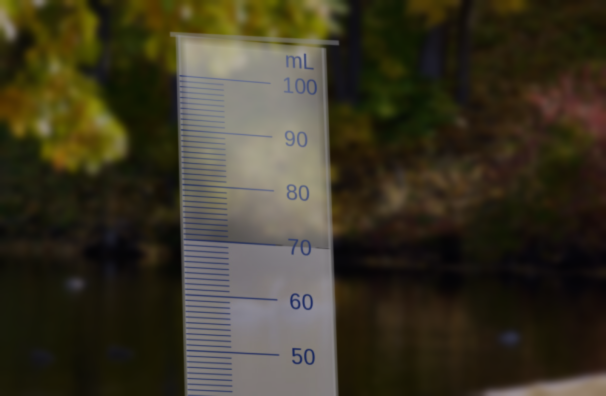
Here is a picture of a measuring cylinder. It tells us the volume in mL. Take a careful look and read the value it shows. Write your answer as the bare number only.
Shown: 70
